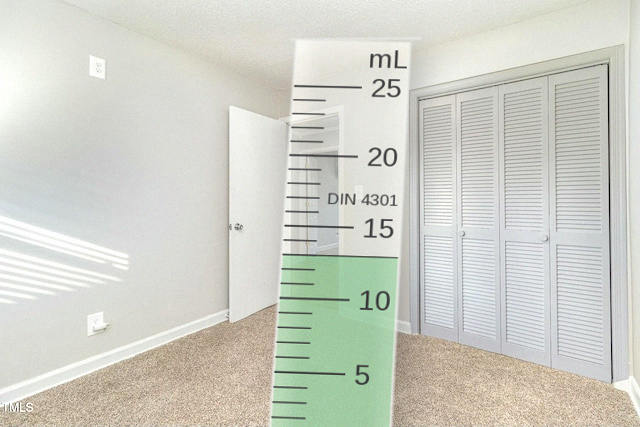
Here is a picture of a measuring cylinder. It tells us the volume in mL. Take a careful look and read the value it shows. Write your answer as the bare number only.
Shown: 13
